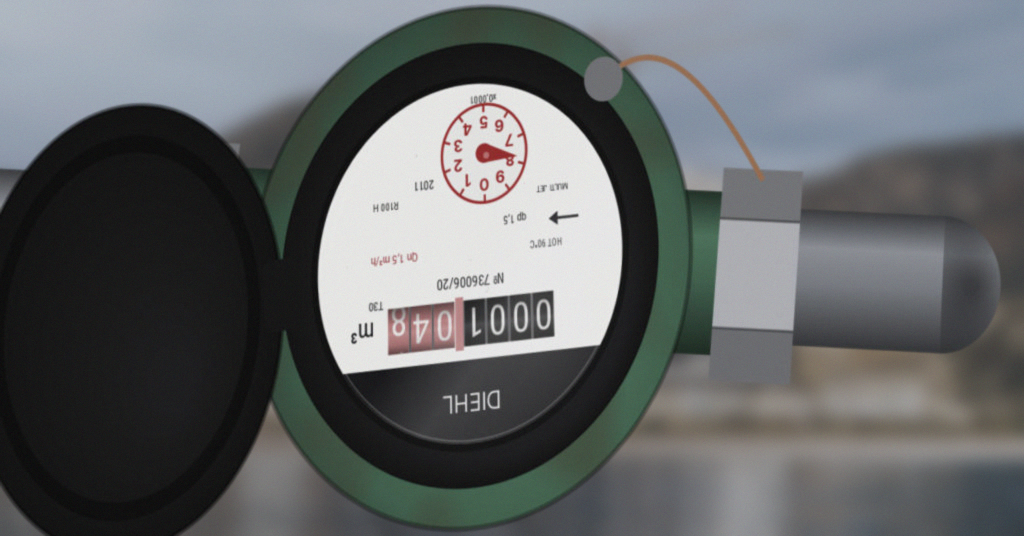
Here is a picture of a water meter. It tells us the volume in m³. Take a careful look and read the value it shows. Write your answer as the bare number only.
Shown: 1.0477
